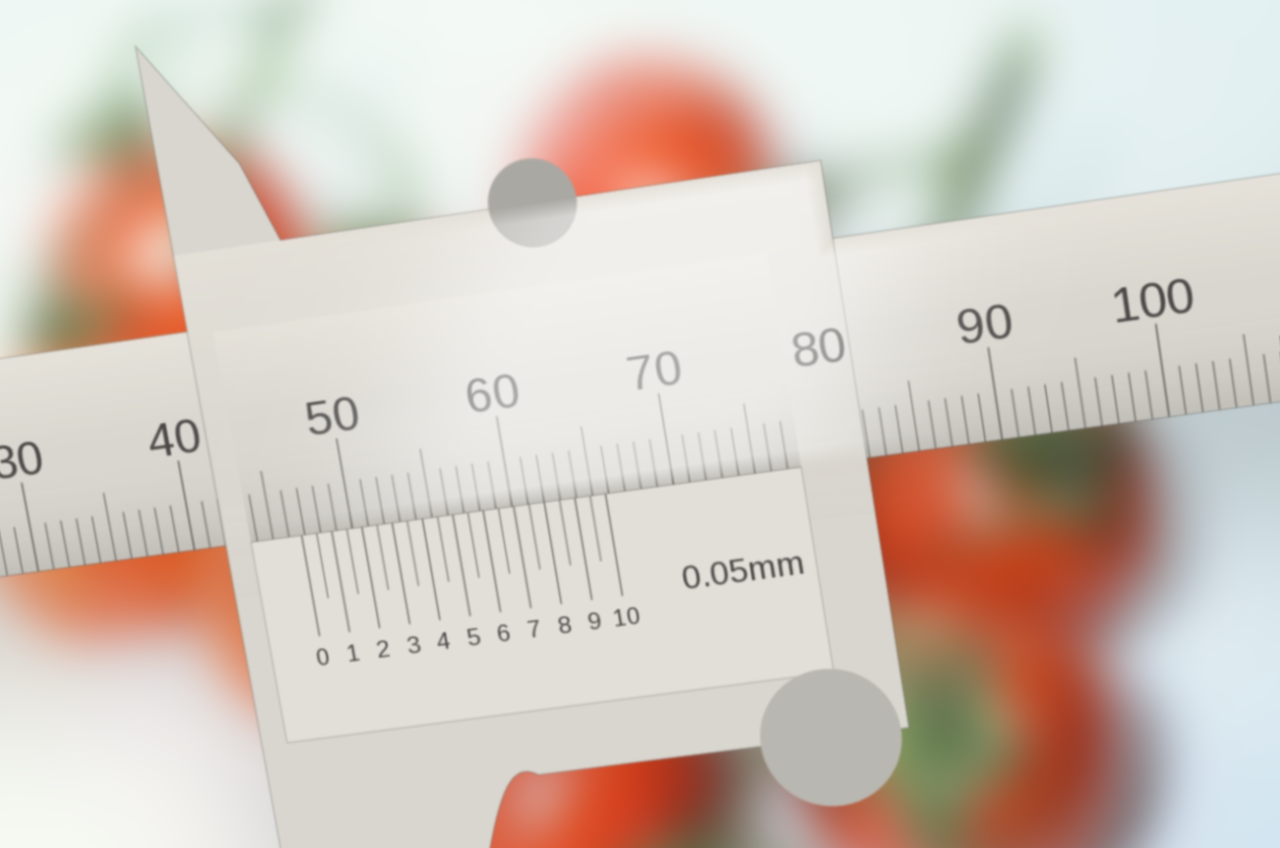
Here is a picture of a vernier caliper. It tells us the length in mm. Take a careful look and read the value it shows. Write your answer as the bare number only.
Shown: 46.8
